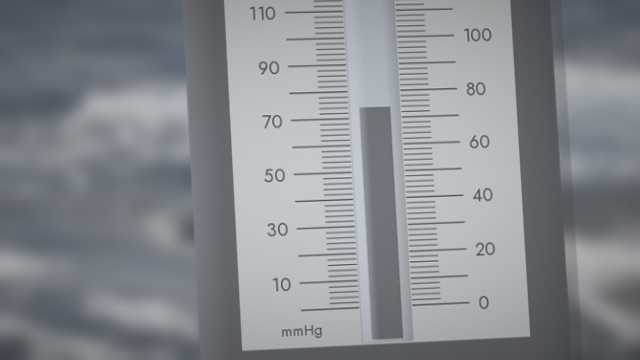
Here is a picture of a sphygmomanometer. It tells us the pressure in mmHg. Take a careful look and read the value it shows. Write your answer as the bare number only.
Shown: 74
